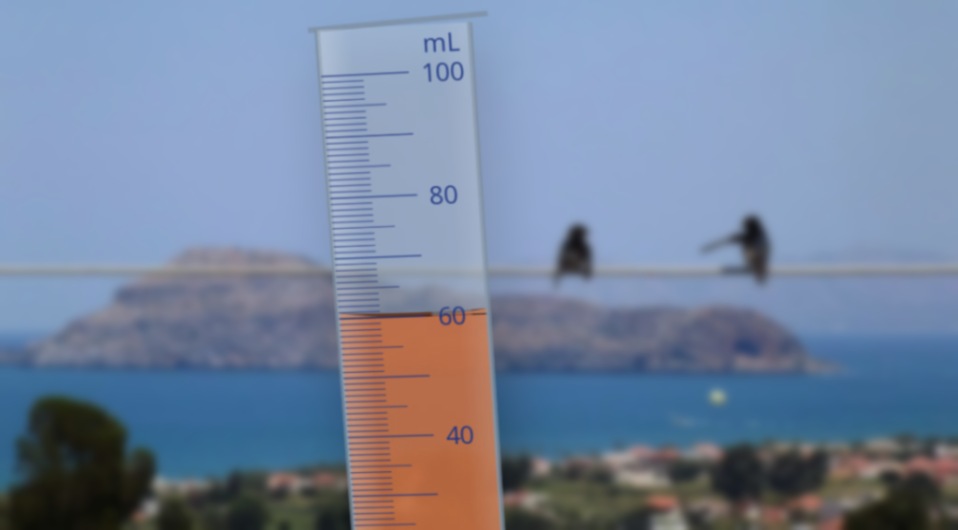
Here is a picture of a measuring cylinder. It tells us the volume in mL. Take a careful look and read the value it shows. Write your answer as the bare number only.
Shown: 60
